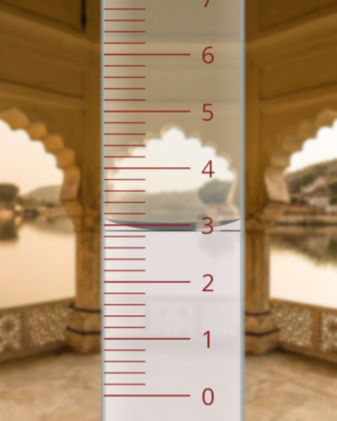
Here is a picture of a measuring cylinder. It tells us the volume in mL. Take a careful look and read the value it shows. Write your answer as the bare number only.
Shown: 2.9
